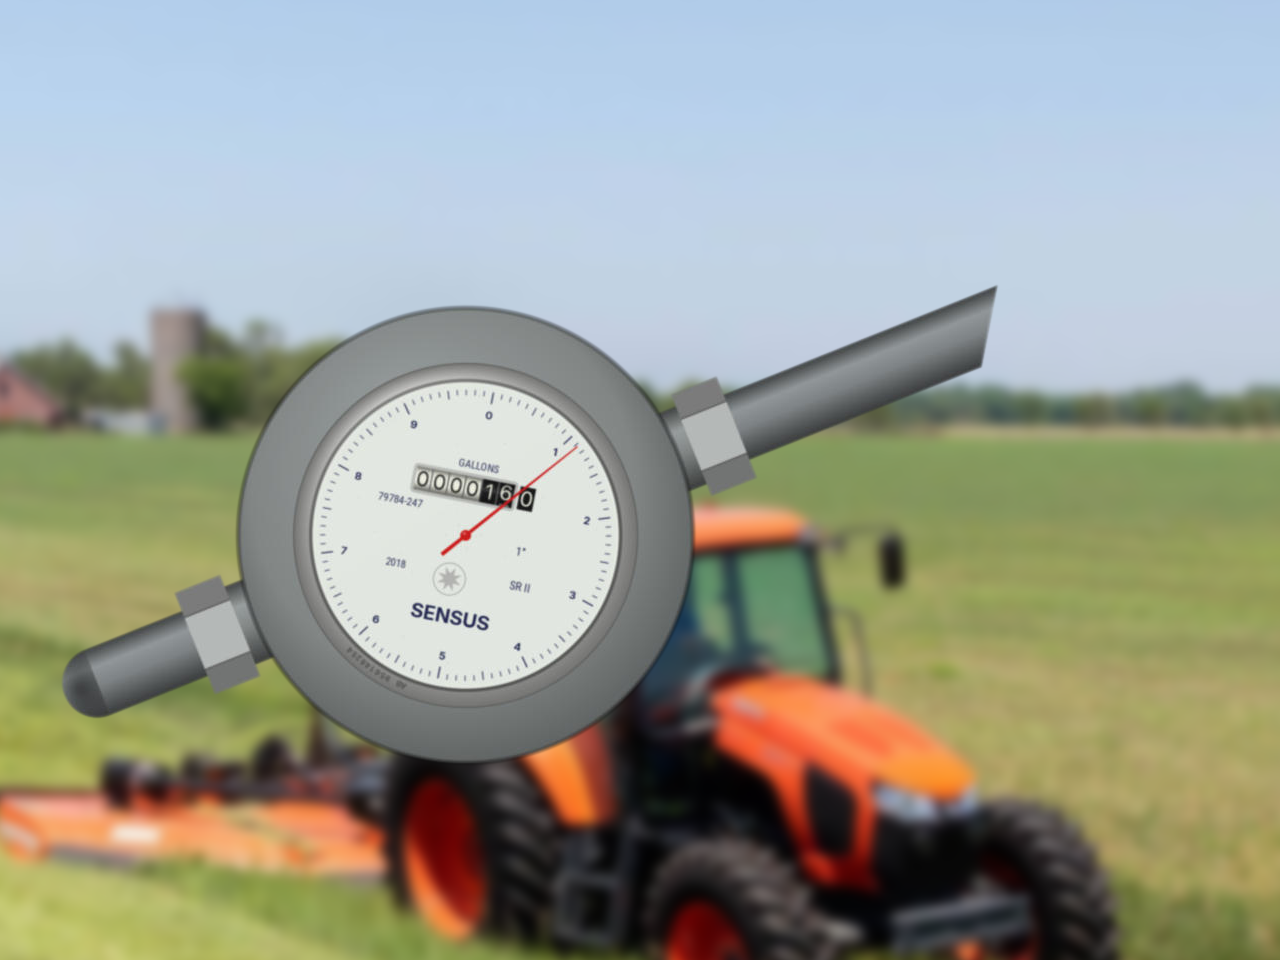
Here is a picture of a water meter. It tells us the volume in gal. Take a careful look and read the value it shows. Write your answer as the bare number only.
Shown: 161.1
